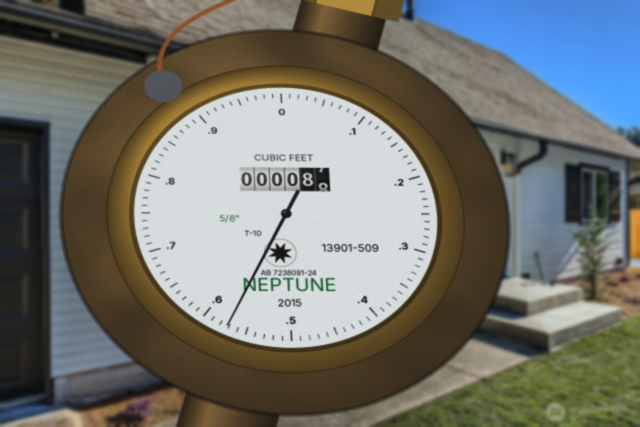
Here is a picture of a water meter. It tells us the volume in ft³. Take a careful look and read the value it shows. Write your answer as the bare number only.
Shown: 87.57
